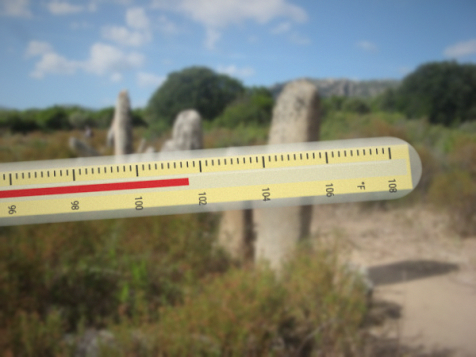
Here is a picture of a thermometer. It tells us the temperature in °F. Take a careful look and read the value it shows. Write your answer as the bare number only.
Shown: 101.6
